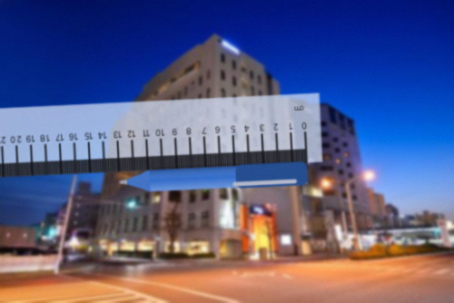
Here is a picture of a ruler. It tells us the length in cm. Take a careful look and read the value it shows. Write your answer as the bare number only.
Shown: 13
